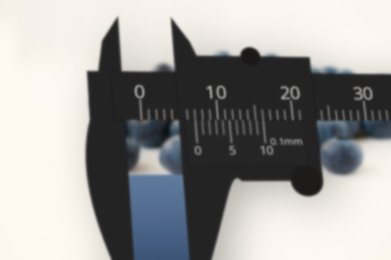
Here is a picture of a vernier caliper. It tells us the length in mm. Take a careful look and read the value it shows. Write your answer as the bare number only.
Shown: 7.0
